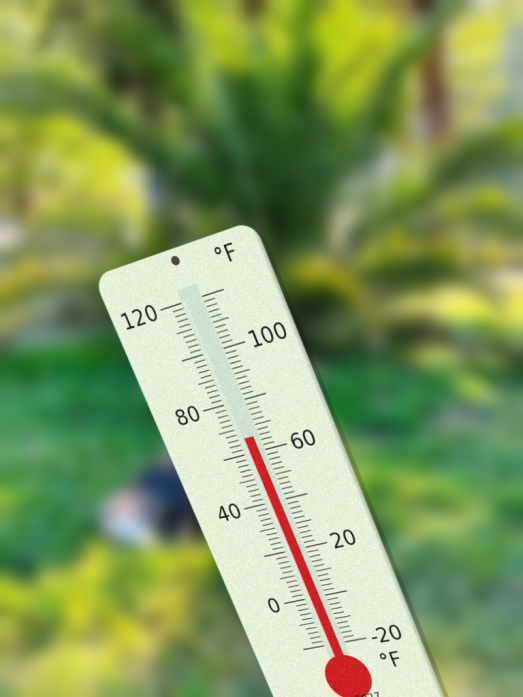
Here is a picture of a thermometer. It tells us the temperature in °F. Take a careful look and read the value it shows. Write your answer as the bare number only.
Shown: 66
